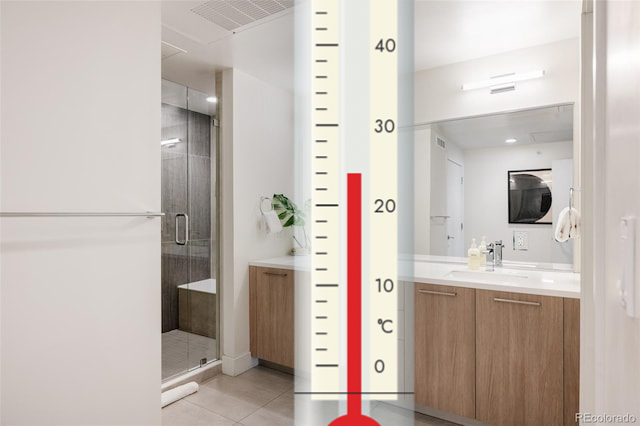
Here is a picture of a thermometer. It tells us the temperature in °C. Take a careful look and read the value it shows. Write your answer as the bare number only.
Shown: 24
